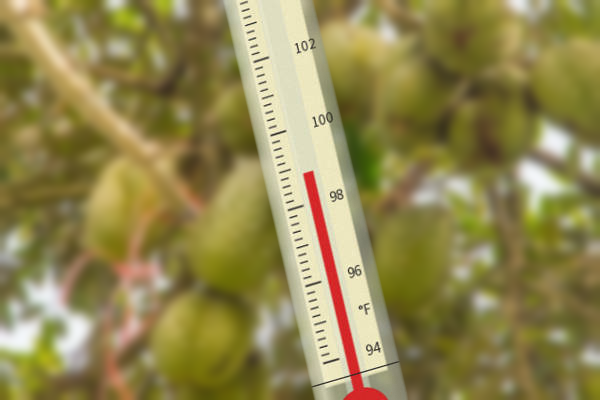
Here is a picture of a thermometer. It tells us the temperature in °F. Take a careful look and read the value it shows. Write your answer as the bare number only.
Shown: 98.8
